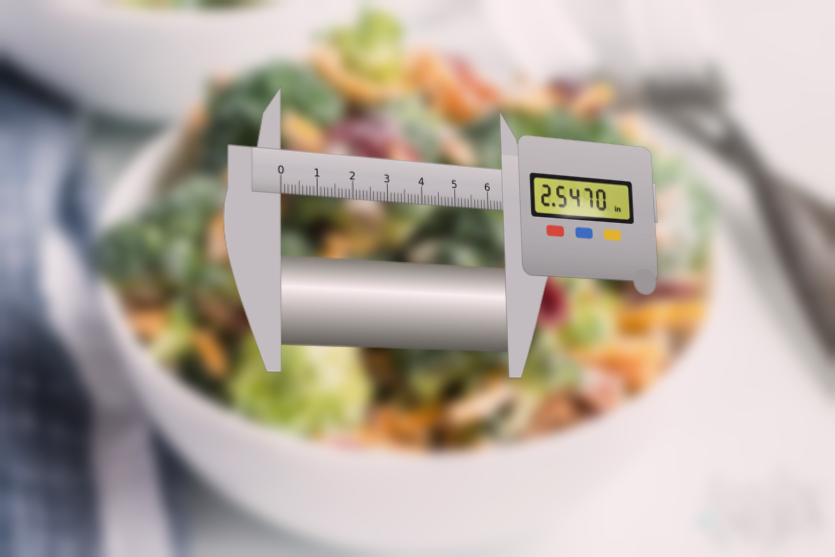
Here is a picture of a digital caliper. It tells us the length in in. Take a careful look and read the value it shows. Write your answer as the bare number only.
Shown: 2.5470
